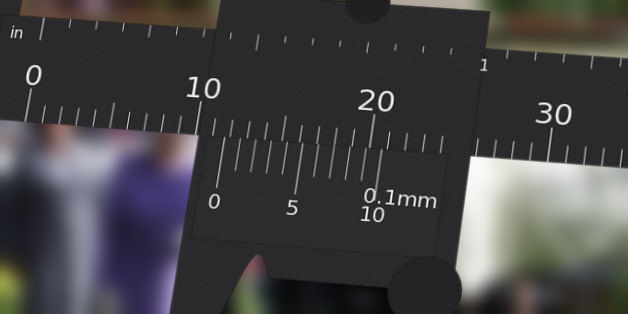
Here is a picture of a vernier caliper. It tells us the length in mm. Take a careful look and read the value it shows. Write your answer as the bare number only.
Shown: 11.7
